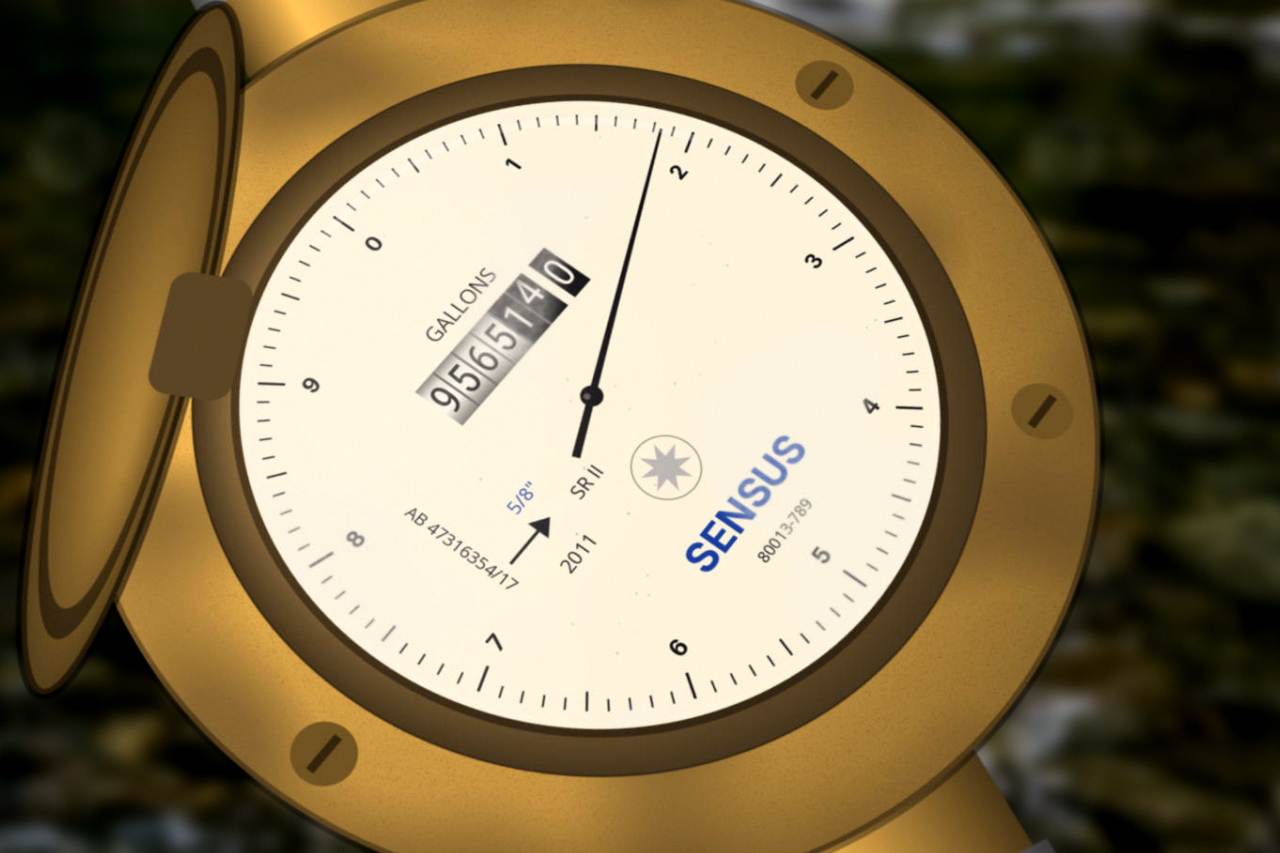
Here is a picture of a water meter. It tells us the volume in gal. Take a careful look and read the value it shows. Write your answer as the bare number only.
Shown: 9565141.8
